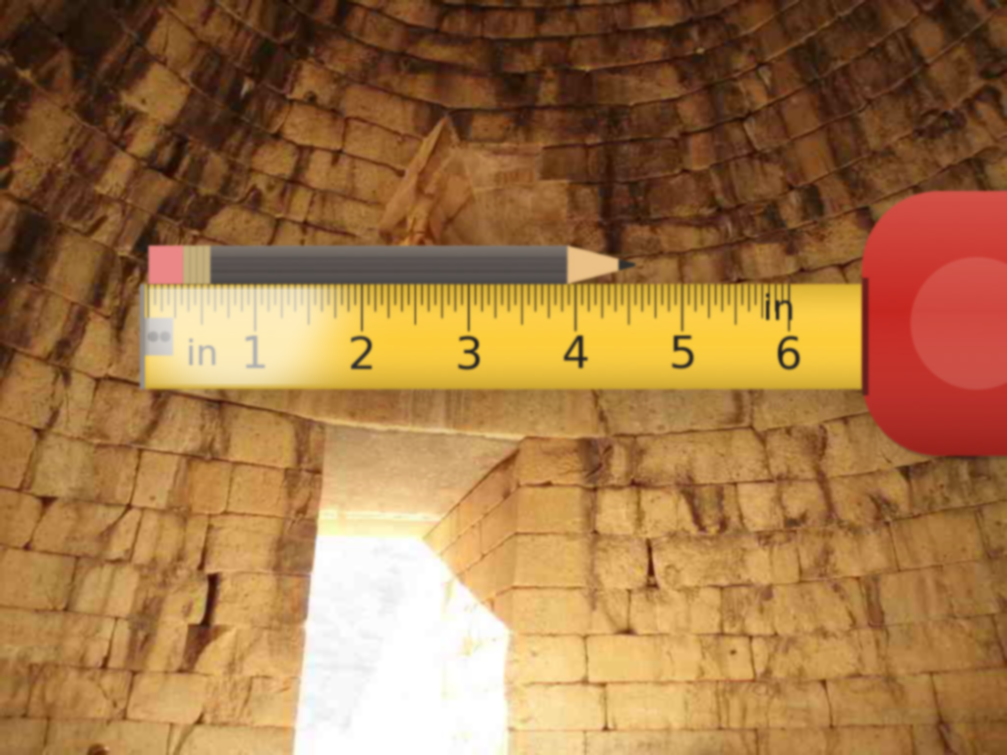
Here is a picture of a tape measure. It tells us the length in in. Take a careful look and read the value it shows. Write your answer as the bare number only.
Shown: 4.5625
